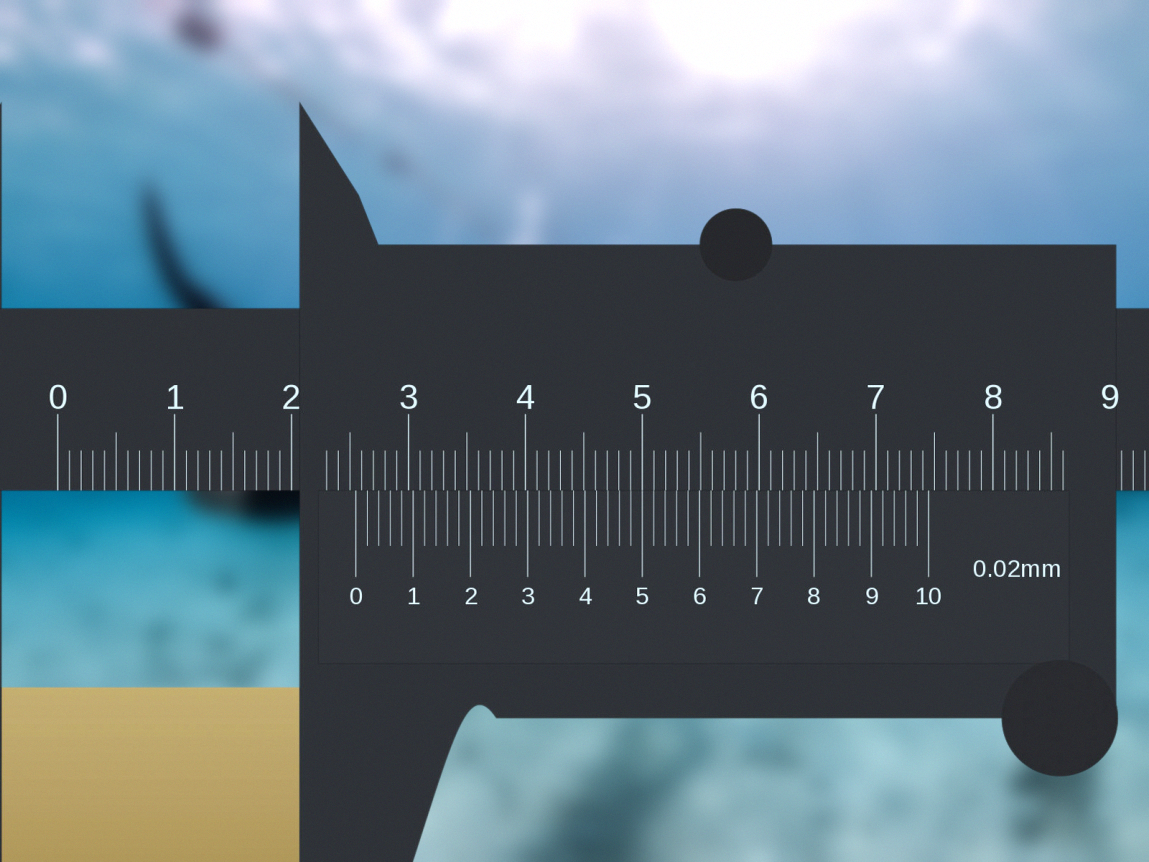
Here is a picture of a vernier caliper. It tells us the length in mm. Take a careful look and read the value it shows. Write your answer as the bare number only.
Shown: 25.5
